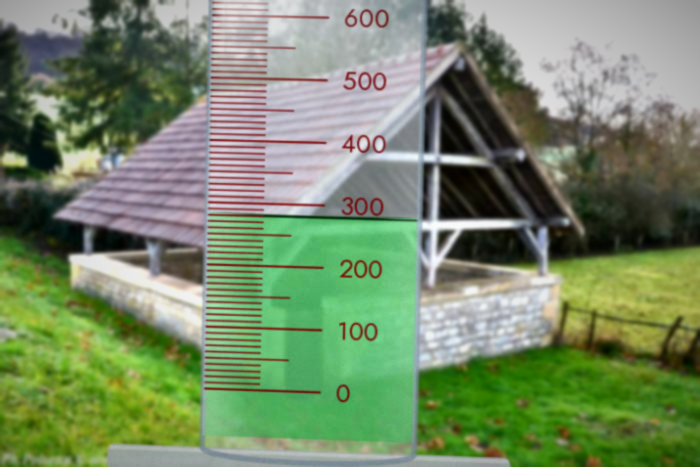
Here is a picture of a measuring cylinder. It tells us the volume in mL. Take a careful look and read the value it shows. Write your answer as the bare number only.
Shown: 280
